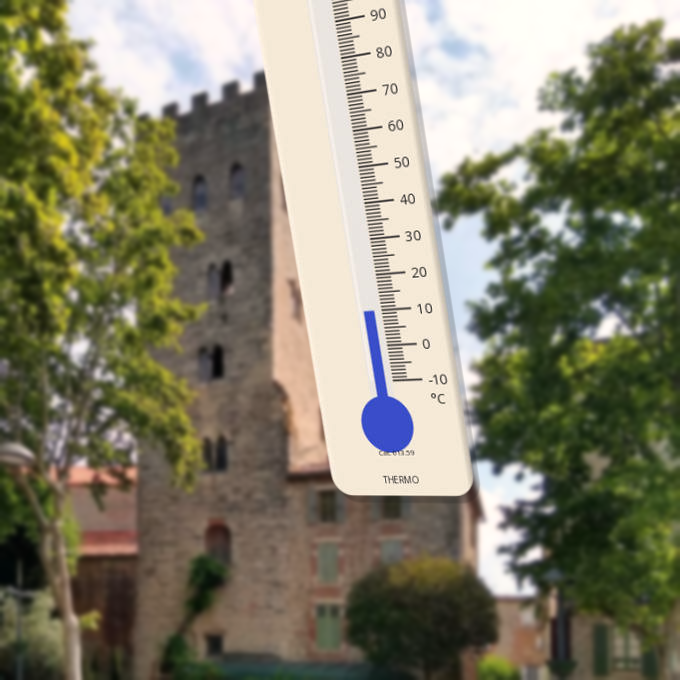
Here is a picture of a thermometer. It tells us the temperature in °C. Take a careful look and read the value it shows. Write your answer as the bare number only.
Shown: 10
